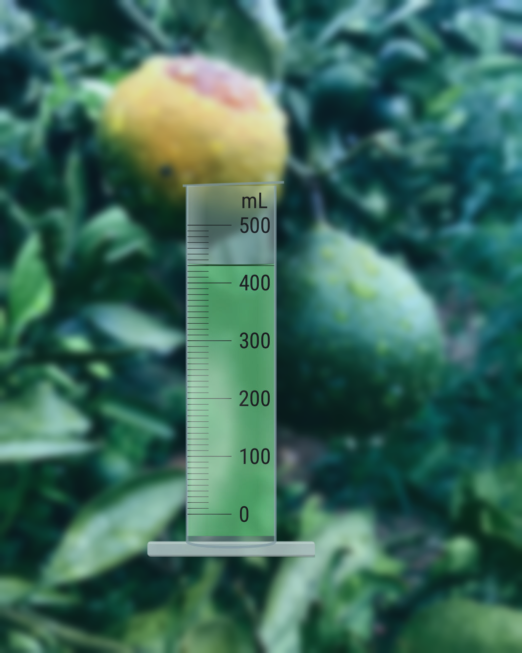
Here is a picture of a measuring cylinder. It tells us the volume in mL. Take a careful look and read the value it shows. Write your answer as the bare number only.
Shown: 430
